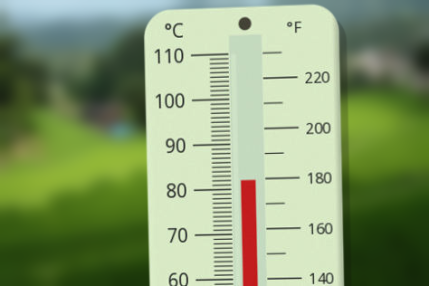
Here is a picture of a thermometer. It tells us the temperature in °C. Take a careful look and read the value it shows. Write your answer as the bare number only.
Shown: 82
